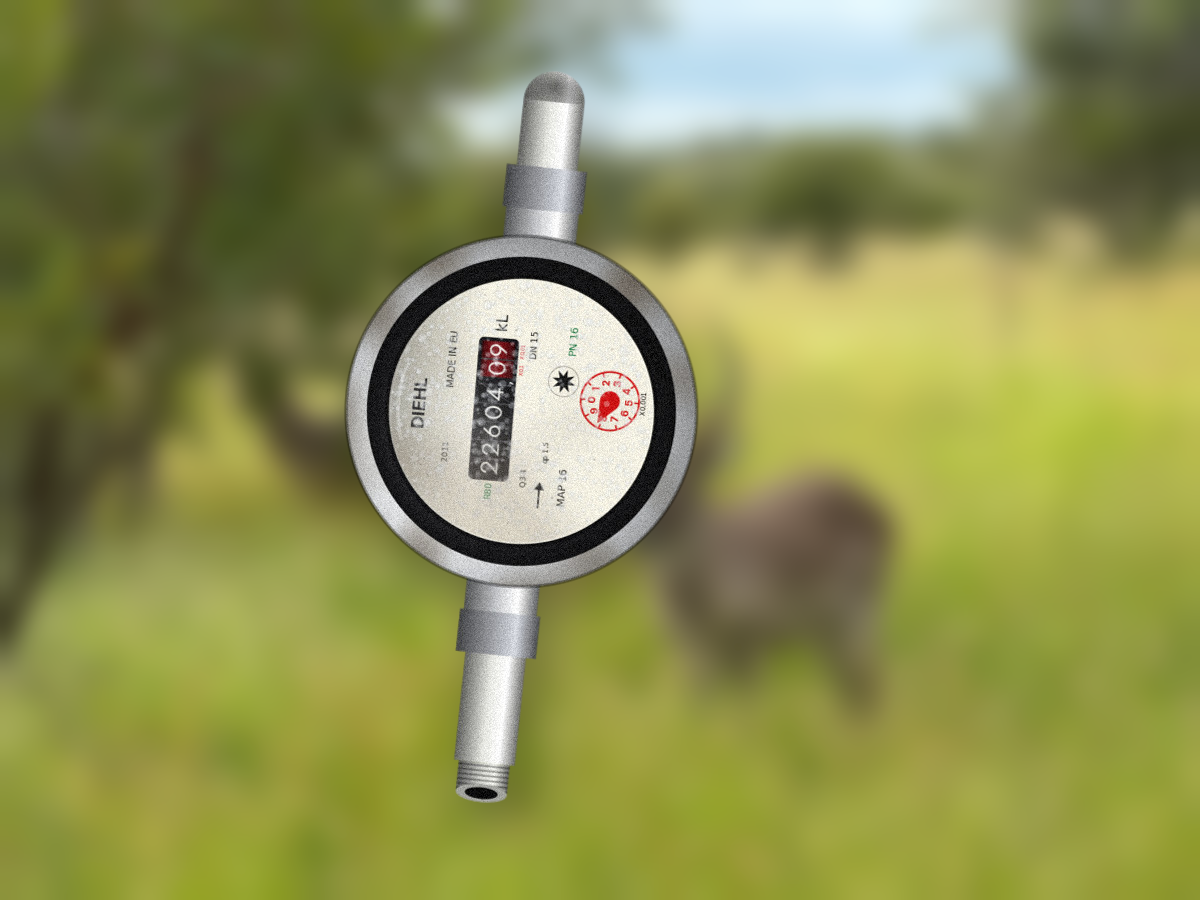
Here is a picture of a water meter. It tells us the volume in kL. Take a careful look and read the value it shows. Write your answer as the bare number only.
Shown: 22604.098
